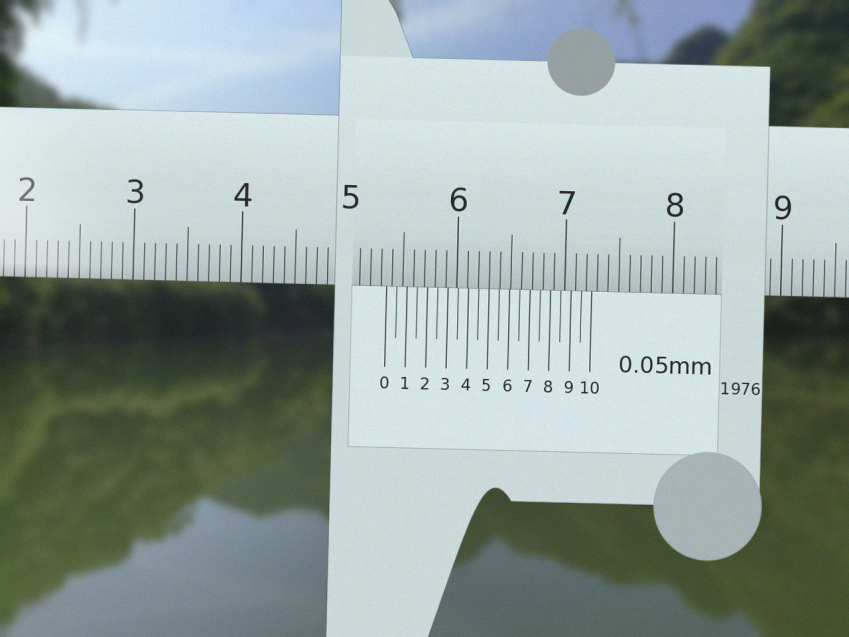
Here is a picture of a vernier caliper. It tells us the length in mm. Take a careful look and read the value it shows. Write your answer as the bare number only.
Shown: 53.5
